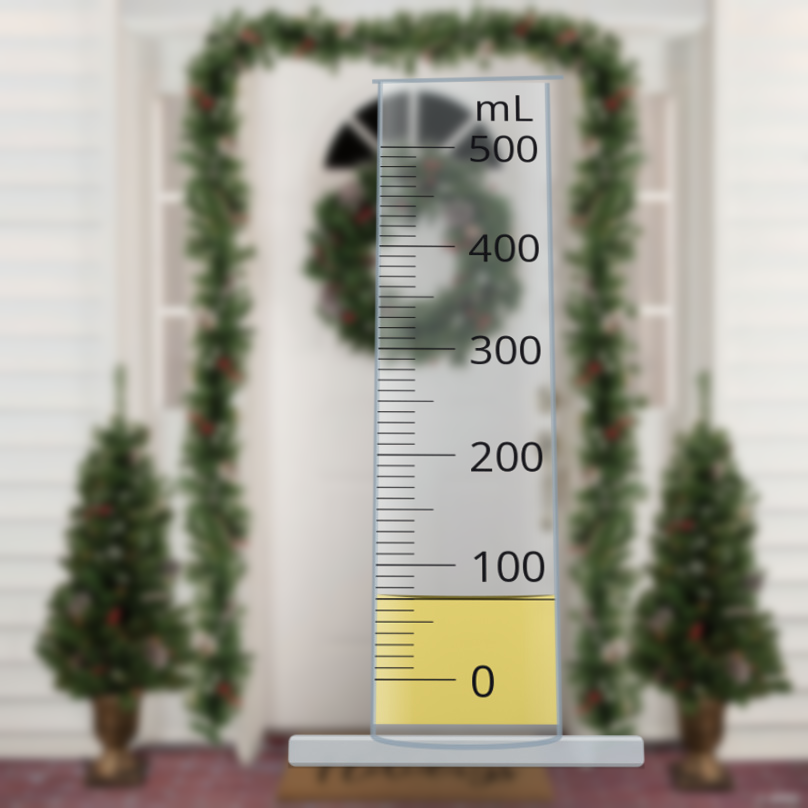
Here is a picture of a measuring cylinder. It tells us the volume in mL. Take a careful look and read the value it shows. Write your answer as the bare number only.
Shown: 70
